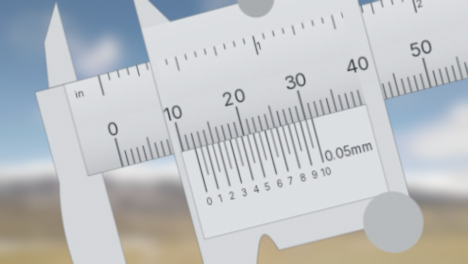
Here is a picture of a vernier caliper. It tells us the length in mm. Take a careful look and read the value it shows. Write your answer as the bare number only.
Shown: 12.0
